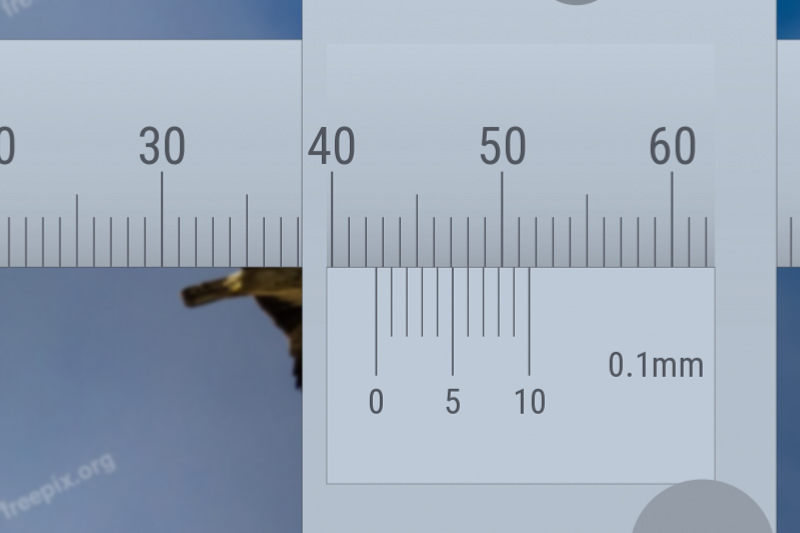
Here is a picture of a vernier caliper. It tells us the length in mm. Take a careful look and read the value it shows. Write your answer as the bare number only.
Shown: 42.6
